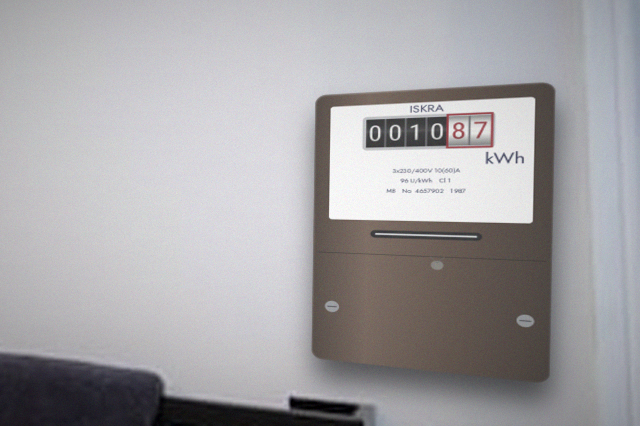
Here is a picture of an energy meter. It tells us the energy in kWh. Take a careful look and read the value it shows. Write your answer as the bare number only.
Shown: 10.87
